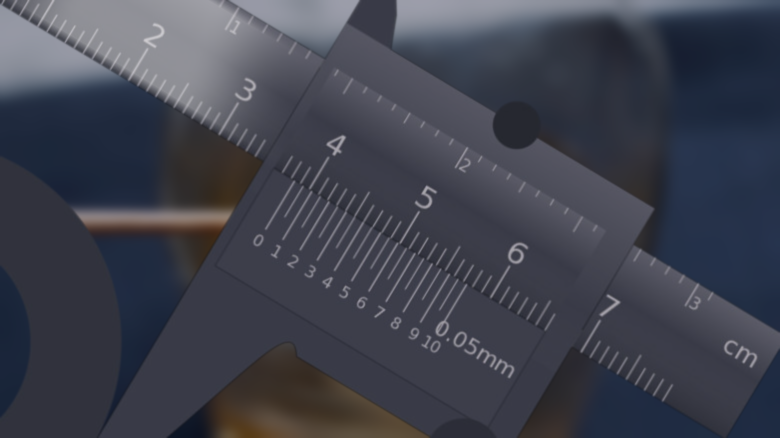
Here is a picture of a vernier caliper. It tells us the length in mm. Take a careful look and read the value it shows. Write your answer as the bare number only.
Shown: 38.4
